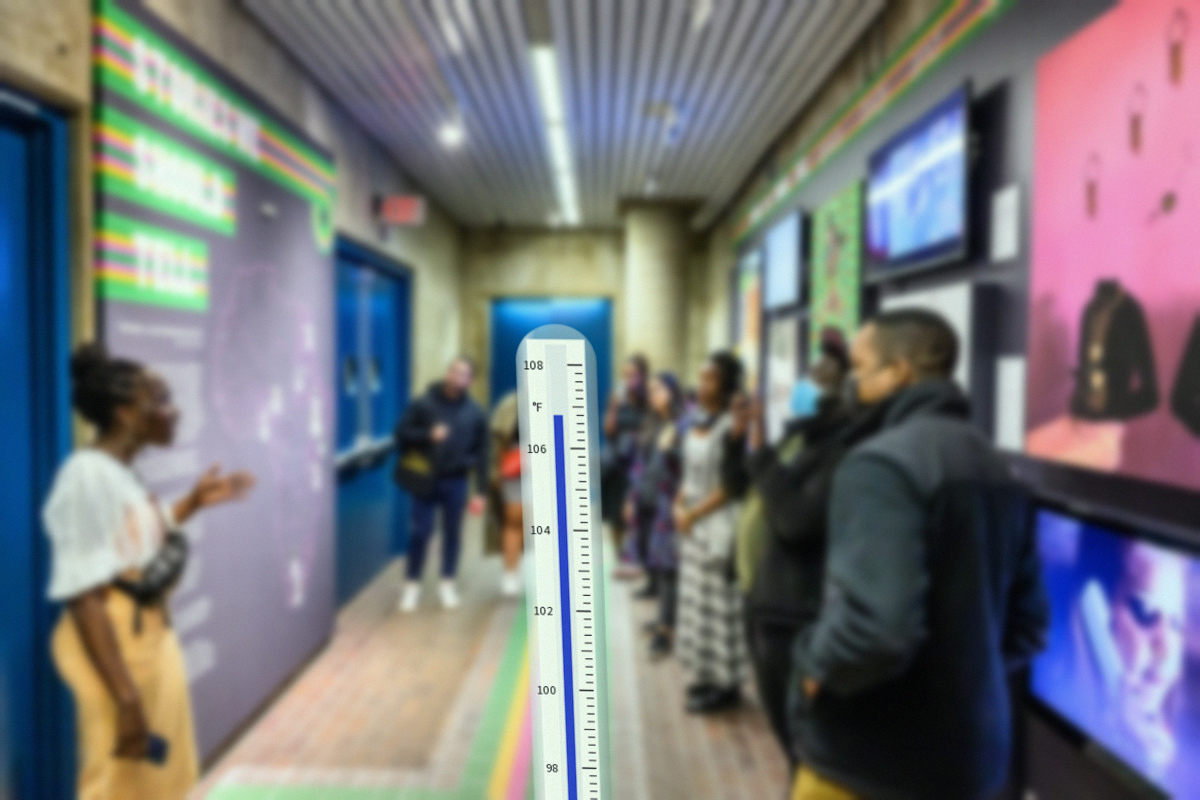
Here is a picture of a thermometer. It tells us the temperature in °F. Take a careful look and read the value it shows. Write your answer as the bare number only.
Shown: 106.8
